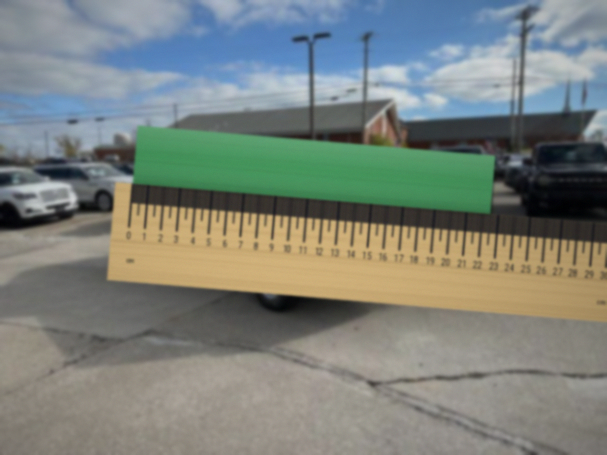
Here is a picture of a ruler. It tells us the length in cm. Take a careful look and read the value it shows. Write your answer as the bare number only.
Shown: 22.5
